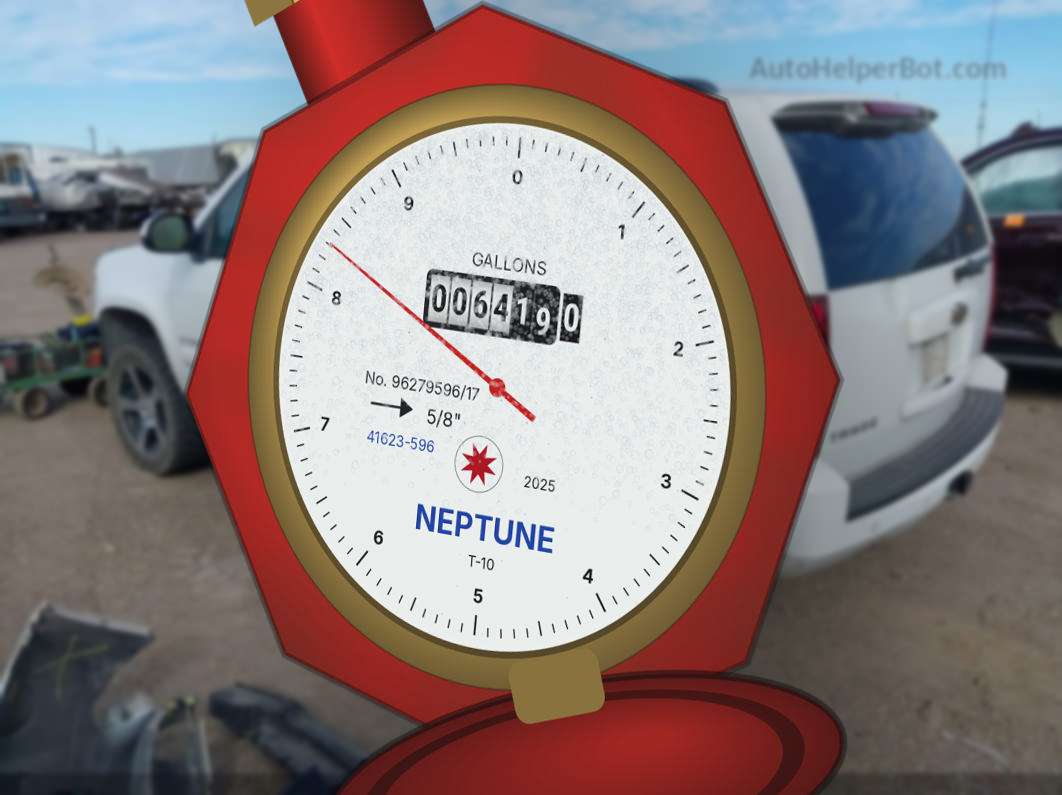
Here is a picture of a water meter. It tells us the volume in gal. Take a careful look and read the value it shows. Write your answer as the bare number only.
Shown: 64188.3
